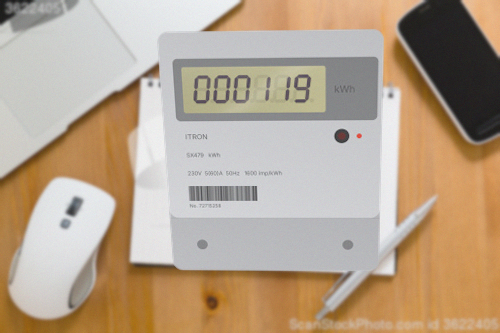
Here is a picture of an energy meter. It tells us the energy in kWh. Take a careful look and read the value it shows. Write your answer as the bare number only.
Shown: 119
